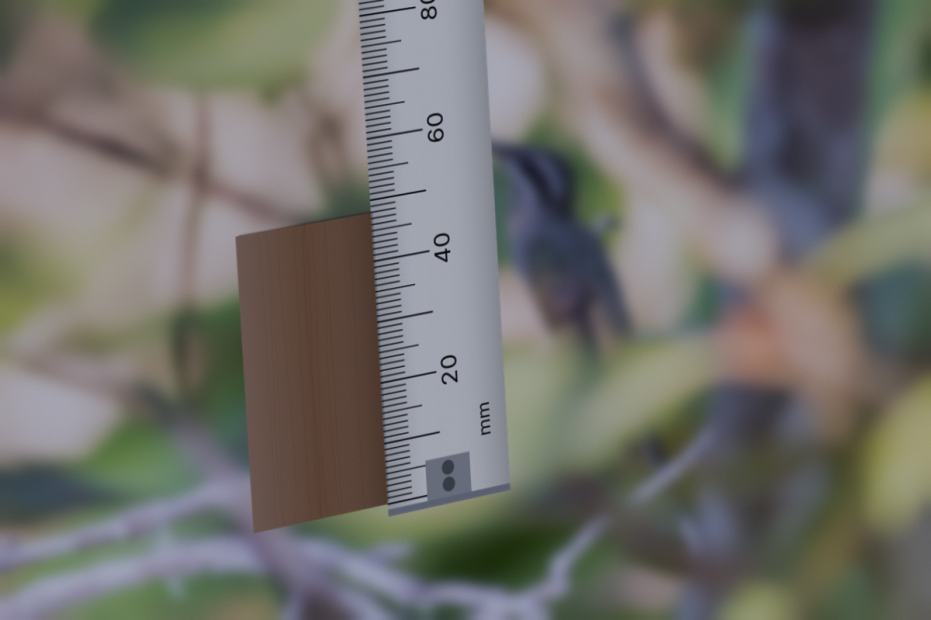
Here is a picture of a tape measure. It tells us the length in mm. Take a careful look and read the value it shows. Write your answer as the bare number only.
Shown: 48
